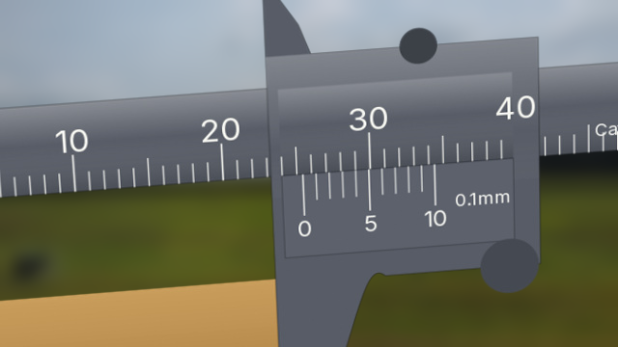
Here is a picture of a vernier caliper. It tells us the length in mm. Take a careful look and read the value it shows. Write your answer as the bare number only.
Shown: 25.4
